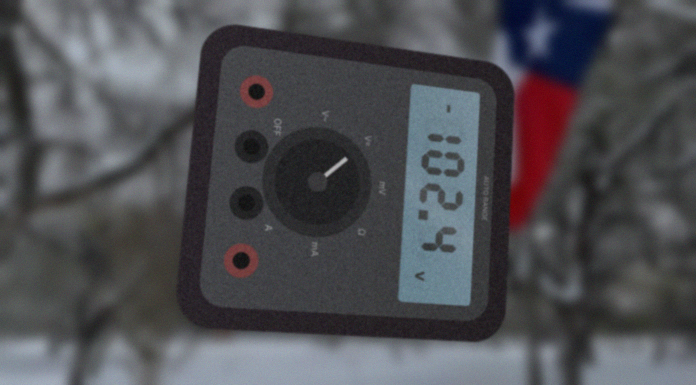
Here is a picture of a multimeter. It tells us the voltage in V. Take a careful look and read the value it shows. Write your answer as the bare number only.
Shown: -102.4
